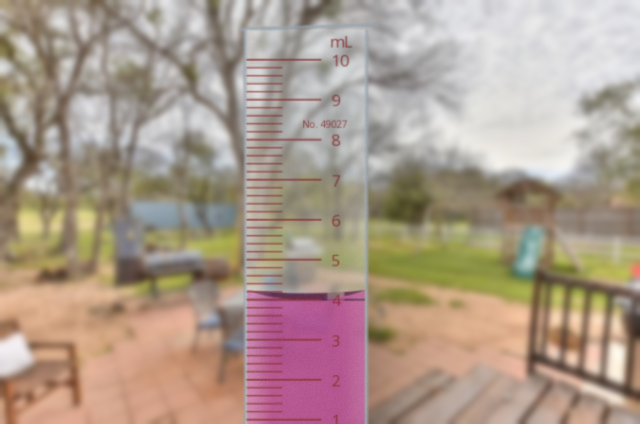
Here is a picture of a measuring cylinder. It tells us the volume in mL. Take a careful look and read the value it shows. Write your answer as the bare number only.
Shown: 4
